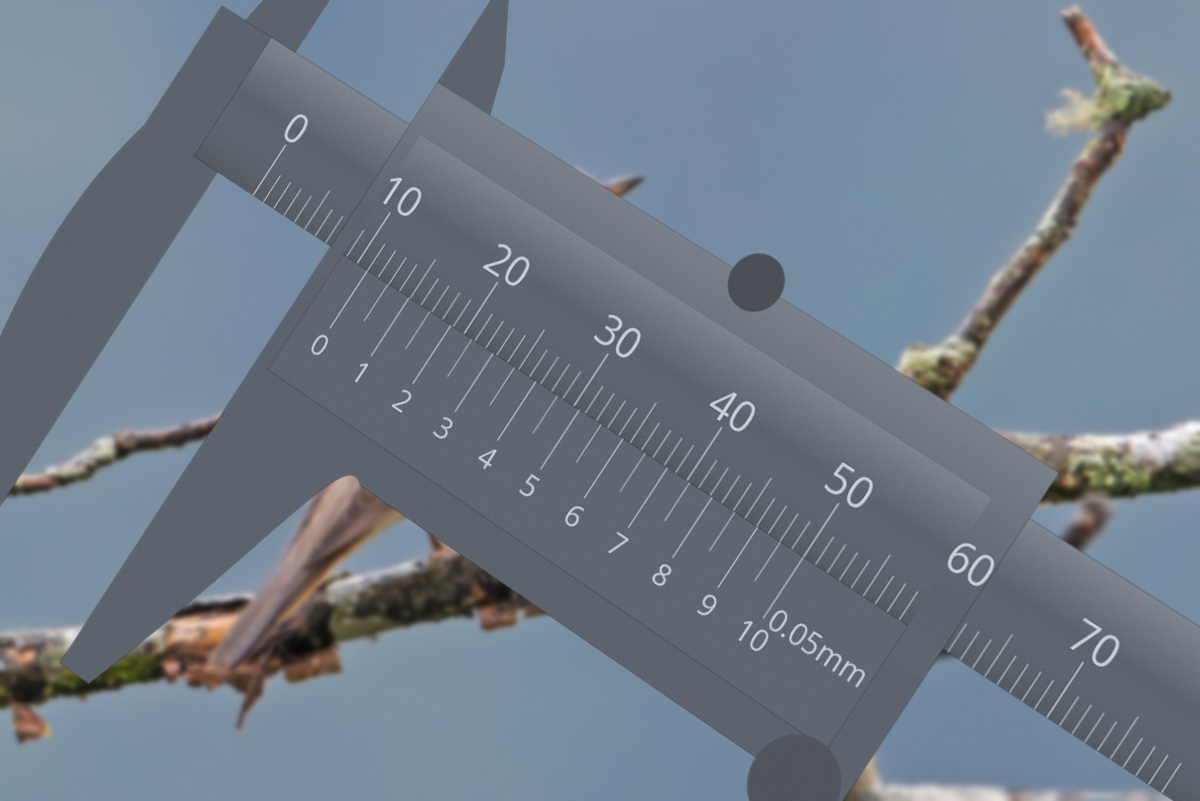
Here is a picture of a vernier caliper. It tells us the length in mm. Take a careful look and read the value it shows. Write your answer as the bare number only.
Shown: 11.0
